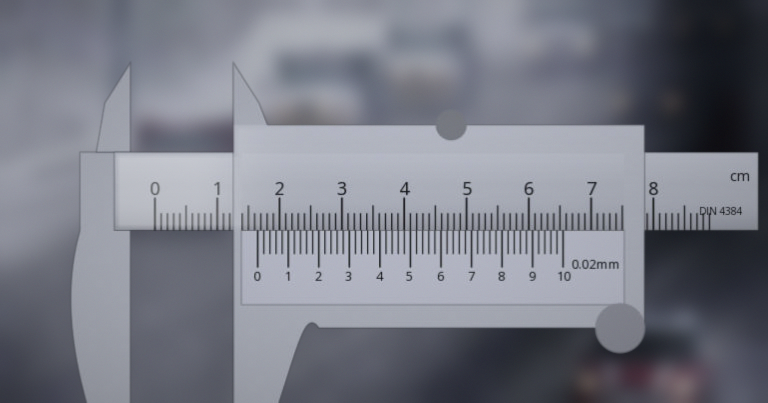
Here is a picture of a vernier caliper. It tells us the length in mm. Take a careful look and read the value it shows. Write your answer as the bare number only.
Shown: 16.5
